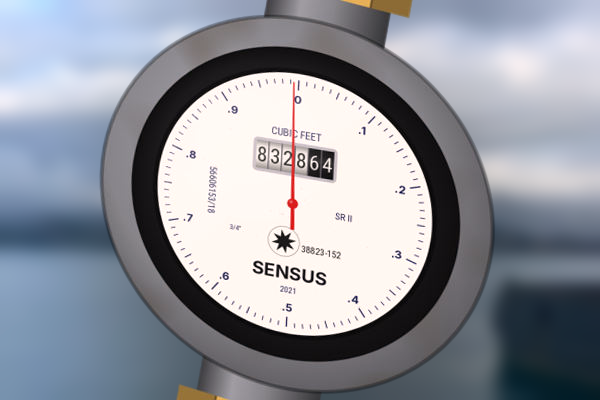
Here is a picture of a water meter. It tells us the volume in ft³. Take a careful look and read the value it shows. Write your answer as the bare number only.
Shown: 832863.99
